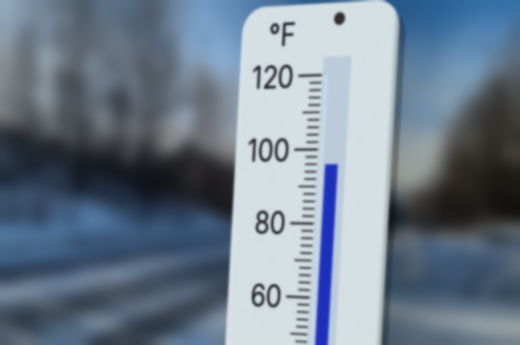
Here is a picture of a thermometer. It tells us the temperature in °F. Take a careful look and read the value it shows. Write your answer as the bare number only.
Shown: 96
